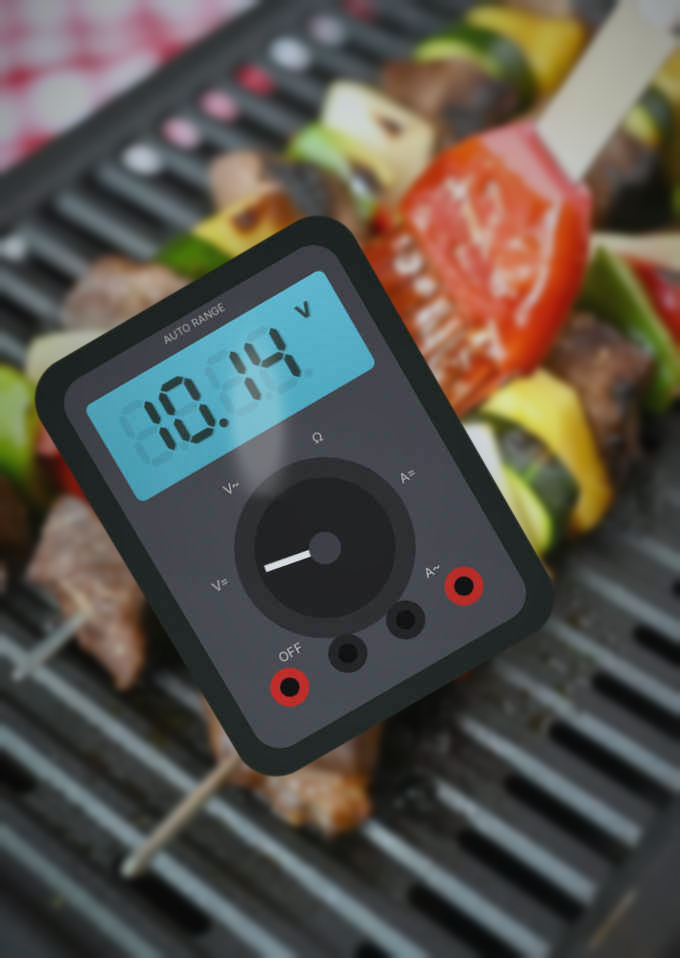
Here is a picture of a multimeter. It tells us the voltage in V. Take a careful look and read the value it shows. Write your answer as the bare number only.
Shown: 10.14
